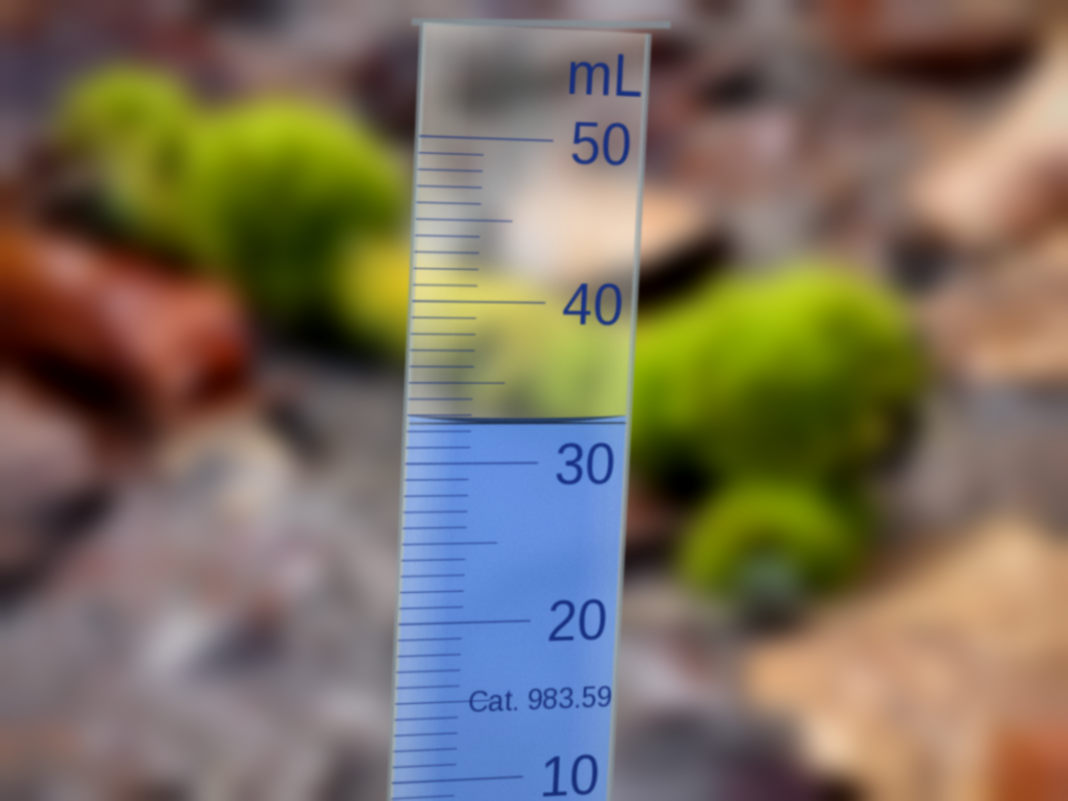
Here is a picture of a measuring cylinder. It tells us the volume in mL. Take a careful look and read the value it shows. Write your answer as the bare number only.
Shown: 32.5
